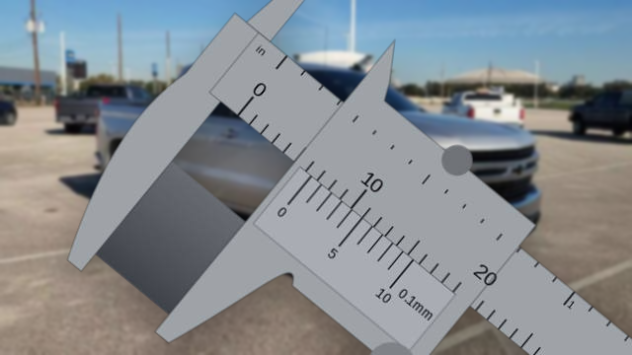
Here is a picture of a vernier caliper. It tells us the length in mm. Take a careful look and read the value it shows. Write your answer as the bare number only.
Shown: 6.5
